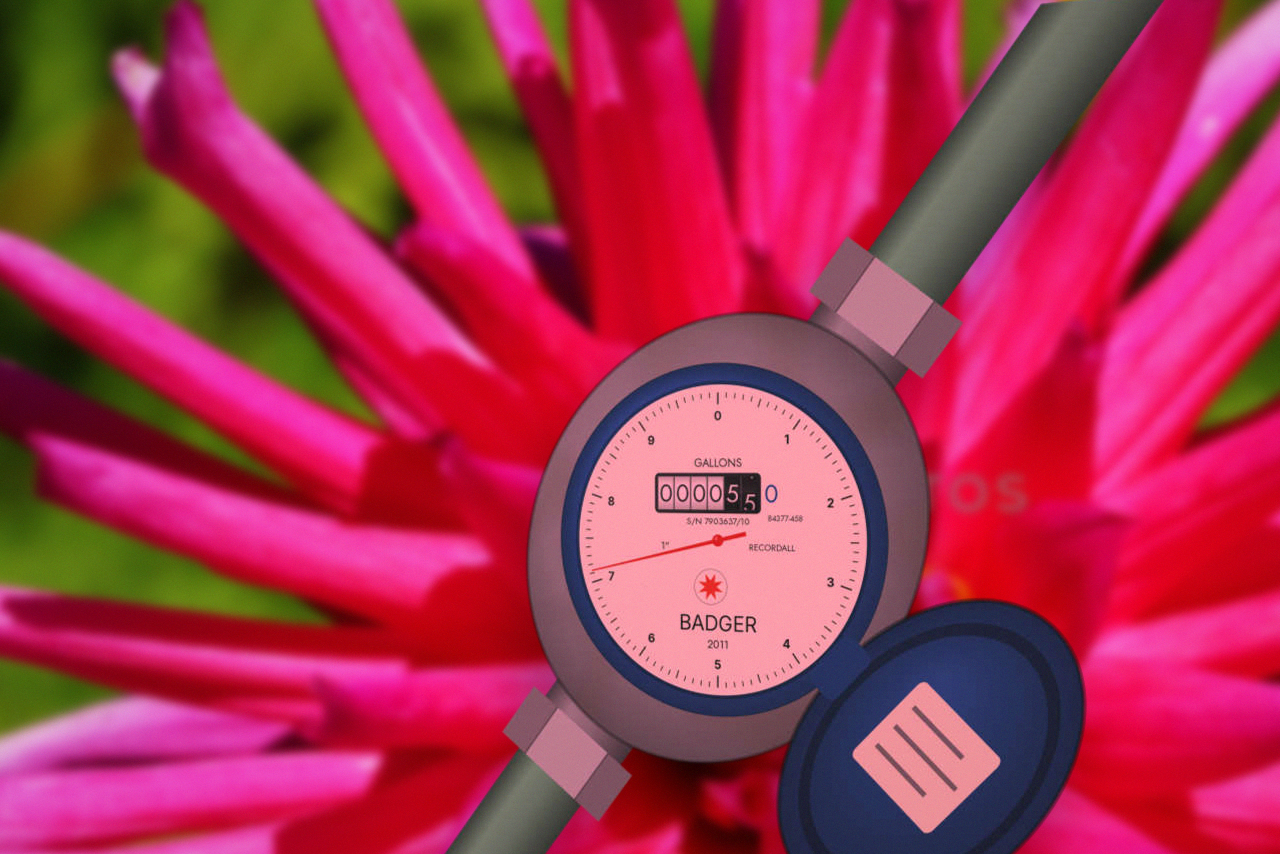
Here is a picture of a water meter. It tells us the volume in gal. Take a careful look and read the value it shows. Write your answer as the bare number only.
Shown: 547.1
